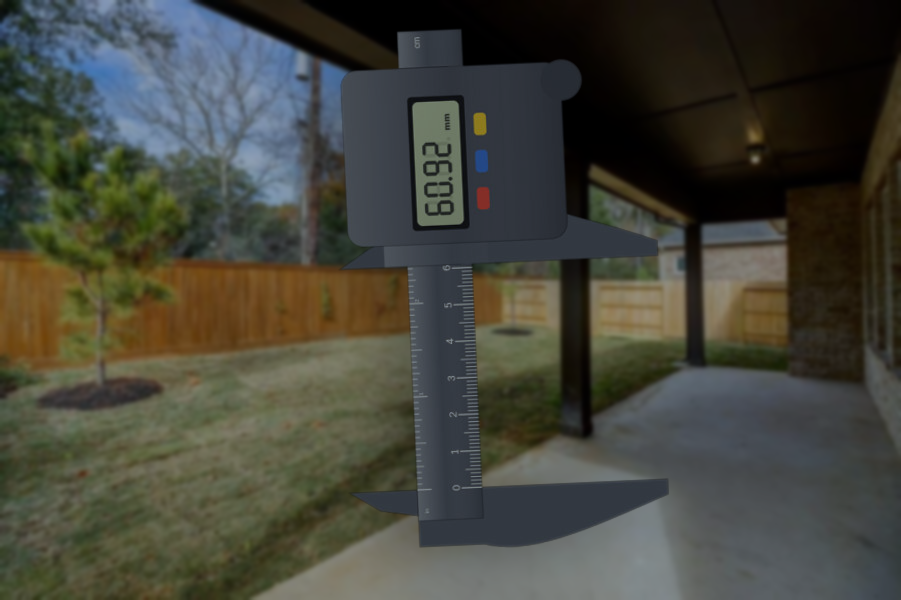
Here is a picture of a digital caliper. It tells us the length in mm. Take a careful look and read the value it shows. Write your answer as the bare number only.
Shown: 60.92
